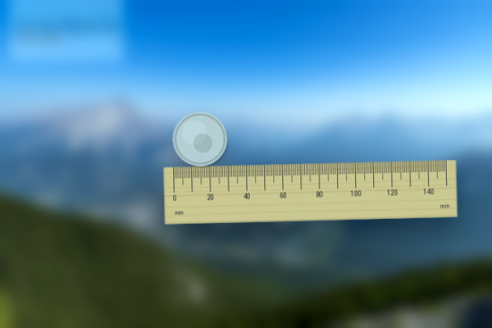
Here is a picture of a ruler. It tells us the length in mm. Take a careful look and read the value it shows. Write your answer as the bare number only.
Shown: 30
